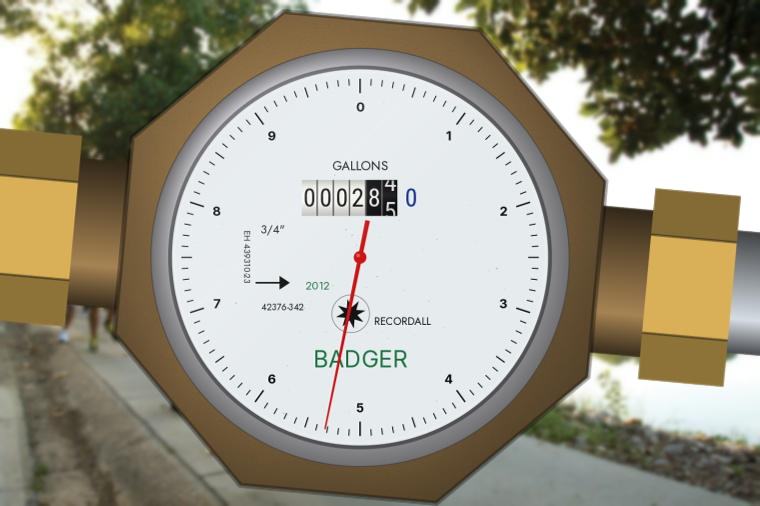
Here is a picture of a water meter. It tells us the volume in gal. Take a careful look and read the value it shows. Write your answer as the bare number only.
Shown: 2845.3
